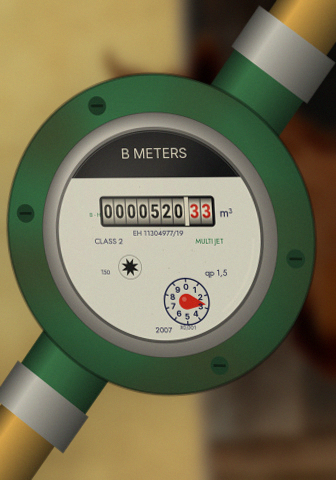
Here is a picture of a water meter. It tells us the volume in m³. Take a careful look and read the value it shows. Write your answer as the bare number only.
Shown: 520.332
